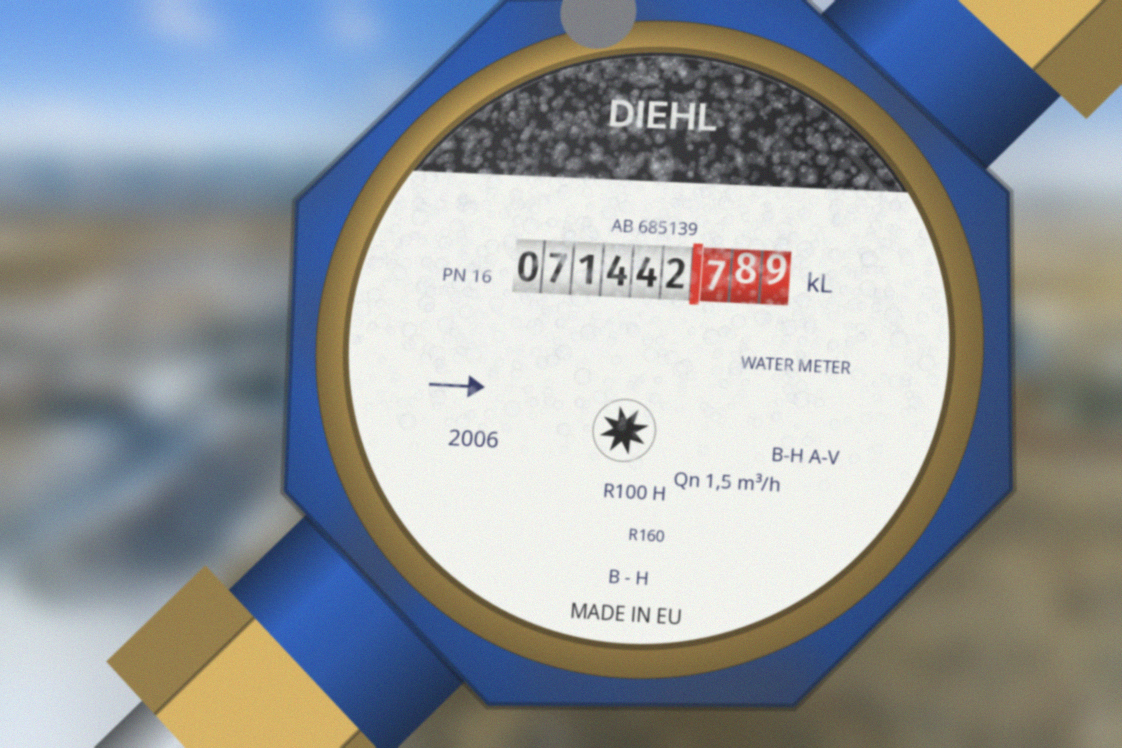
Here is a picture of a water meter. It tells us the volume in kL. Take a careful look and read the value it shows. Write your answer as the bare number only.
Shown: 71442.789
